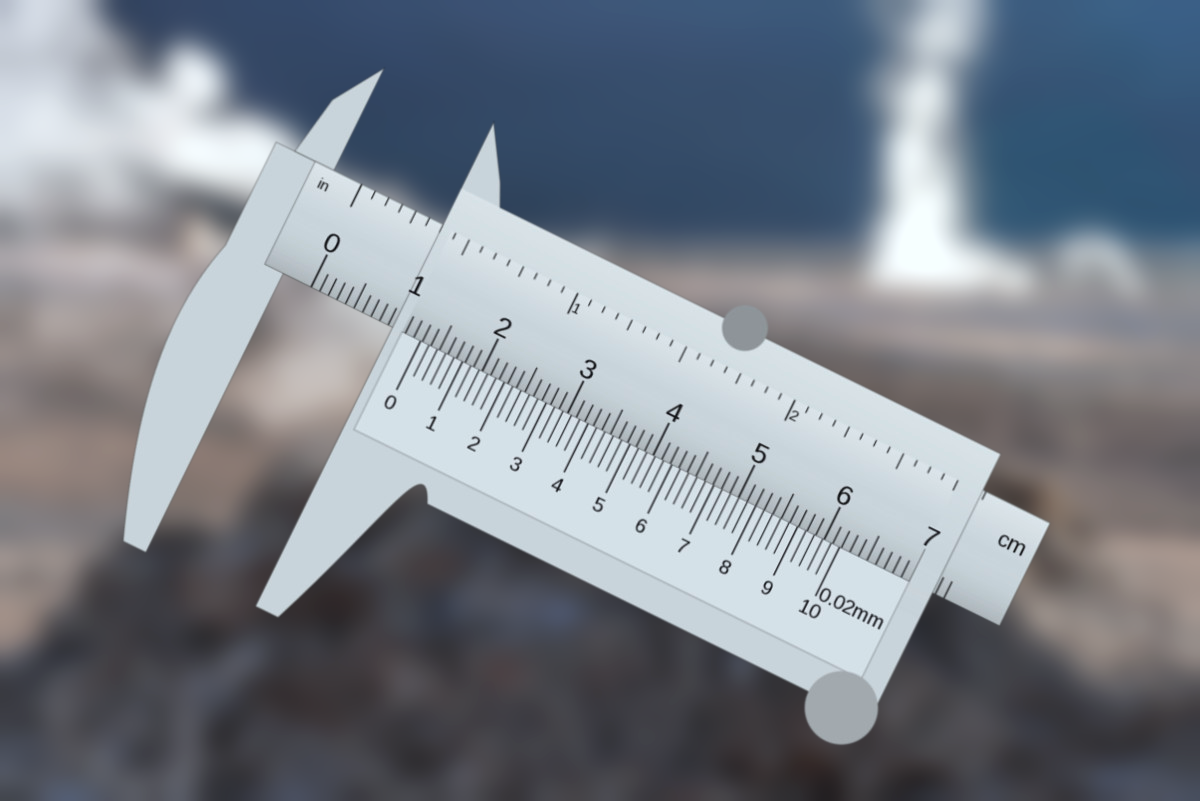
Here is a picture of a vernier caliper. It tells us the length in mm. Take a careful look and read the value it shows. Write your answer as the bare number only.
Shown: 12.8
